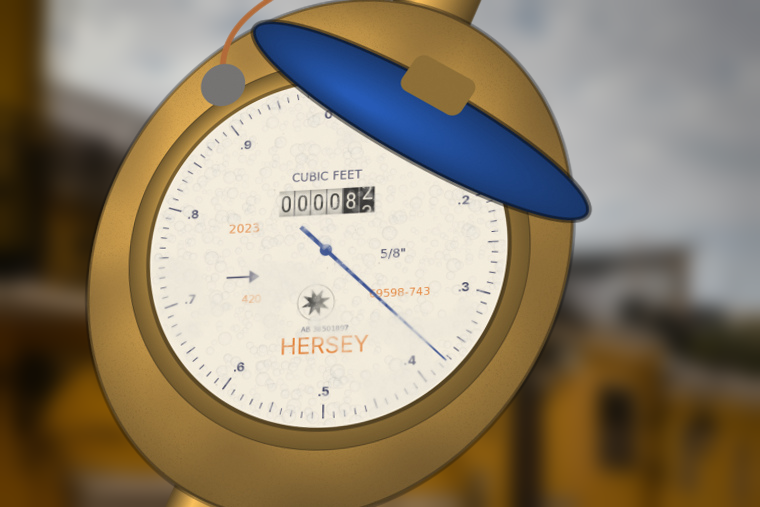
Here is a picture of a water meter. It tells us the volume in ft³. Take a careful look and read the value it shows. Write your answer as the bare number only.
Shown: 82.37
